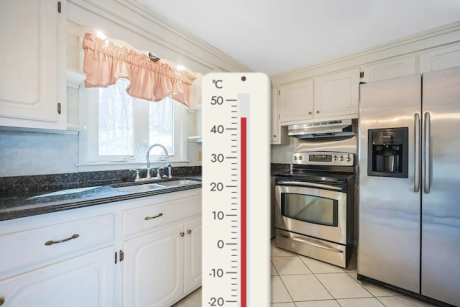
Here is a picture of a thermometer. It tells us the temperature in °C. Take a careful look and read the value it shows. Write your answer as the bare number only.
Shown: 44
